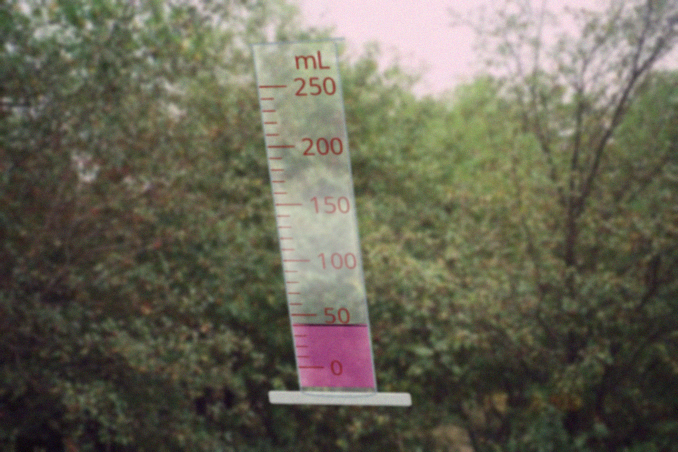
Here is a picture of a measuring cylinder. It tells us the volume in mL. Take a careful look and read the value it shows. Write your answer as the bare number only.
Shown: 40
